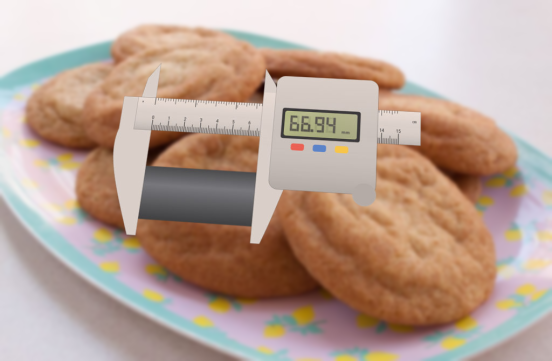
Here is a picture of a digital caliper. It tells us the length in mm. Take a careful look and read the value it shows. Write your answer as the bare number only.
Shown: 66.94
